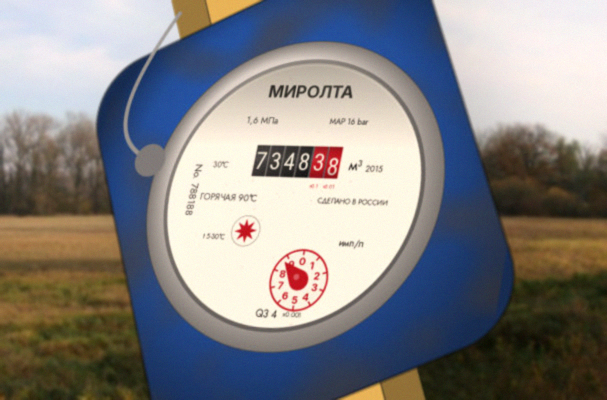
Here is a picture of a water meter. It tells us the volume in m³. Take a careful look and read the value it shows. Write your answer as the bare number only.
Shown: 7348.378
